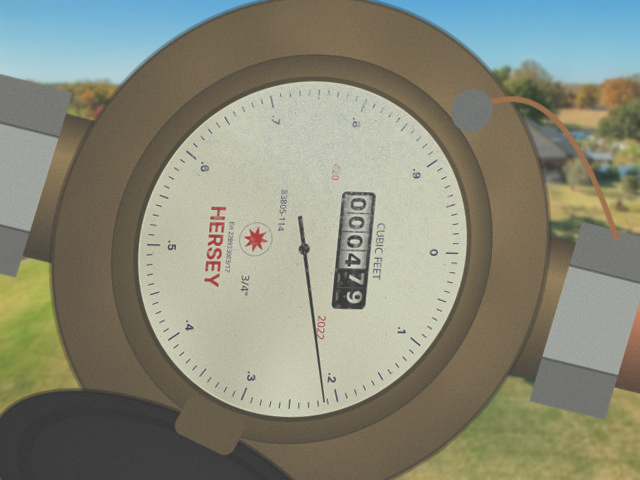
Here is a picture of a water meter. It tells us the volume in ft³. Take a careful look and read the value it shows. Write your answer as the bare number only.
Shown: 479.21
